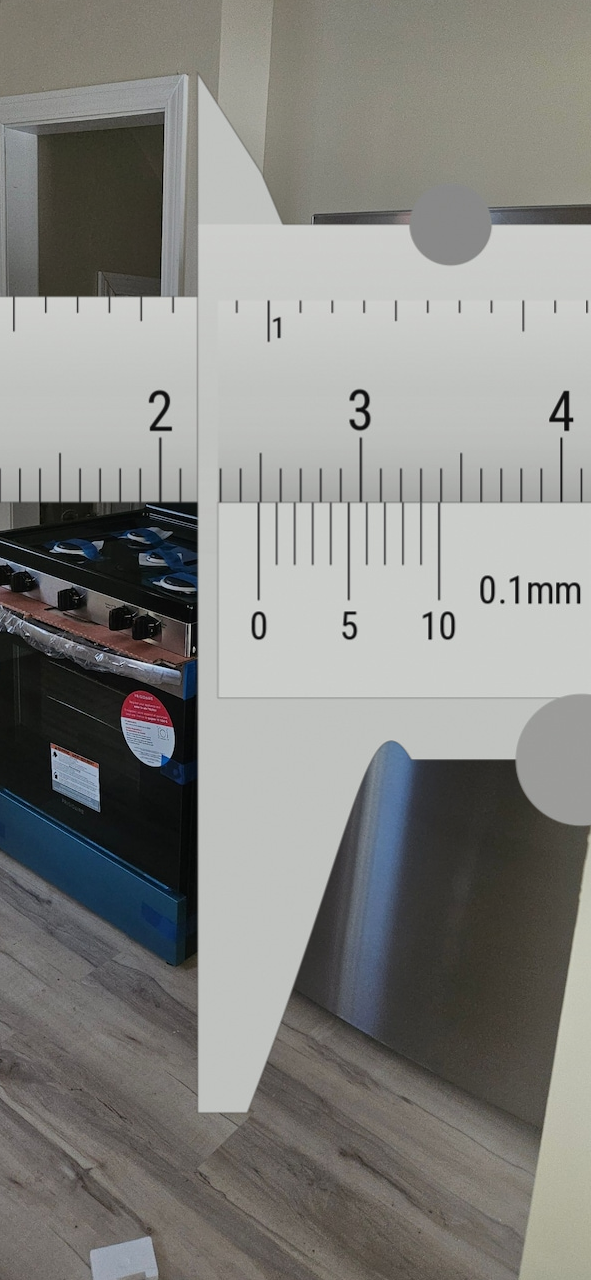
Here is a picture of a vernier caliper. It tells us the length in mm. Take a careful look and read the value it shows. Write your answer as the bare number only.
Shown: 24.9
